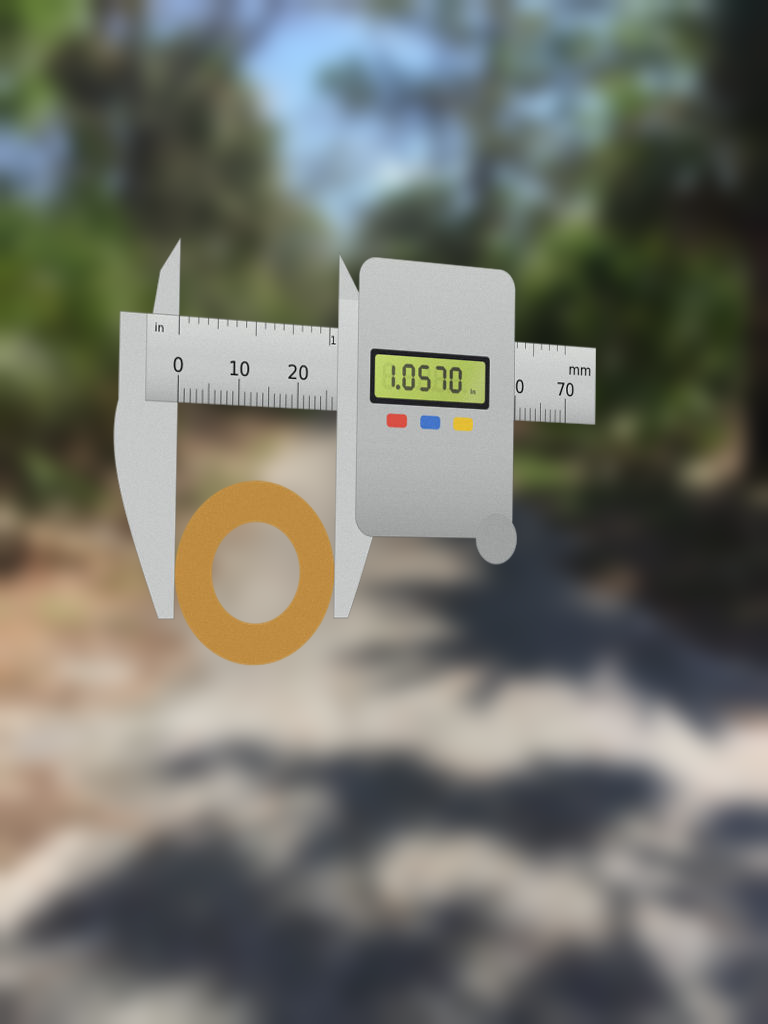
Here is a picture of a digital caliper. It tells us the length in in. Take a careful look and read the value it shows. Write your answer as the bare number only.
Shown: 1.0570
